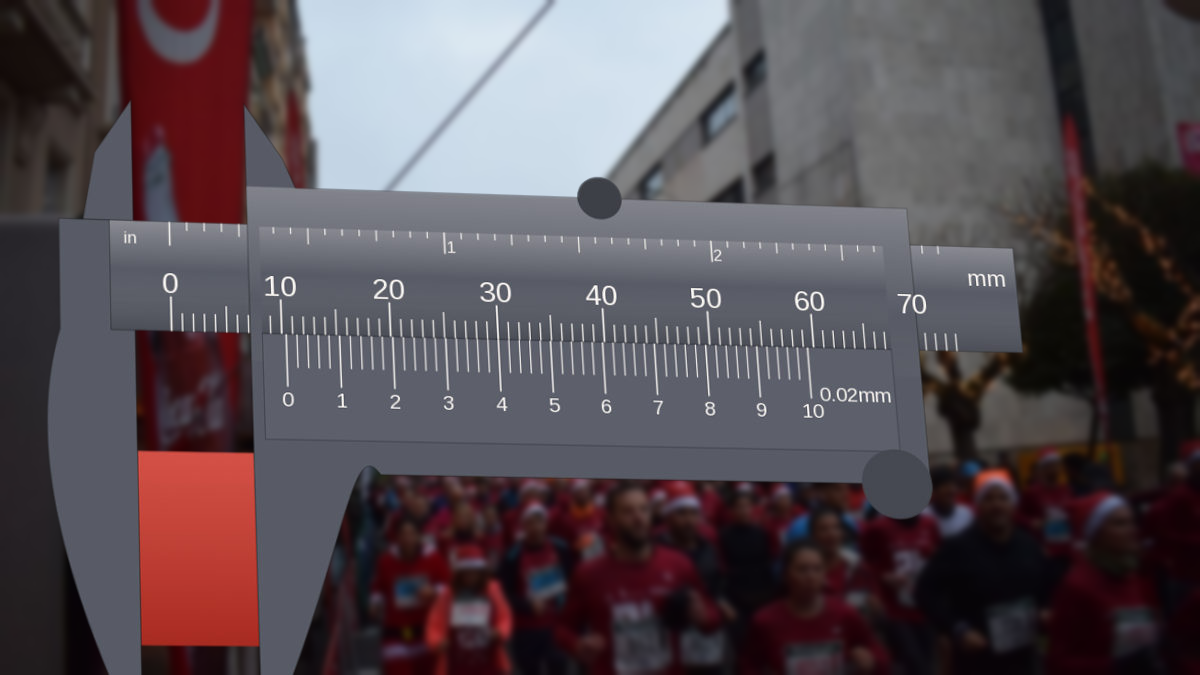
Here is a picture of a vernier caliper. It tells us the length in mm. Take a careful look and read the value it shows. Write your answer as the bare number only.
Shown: 10.4
